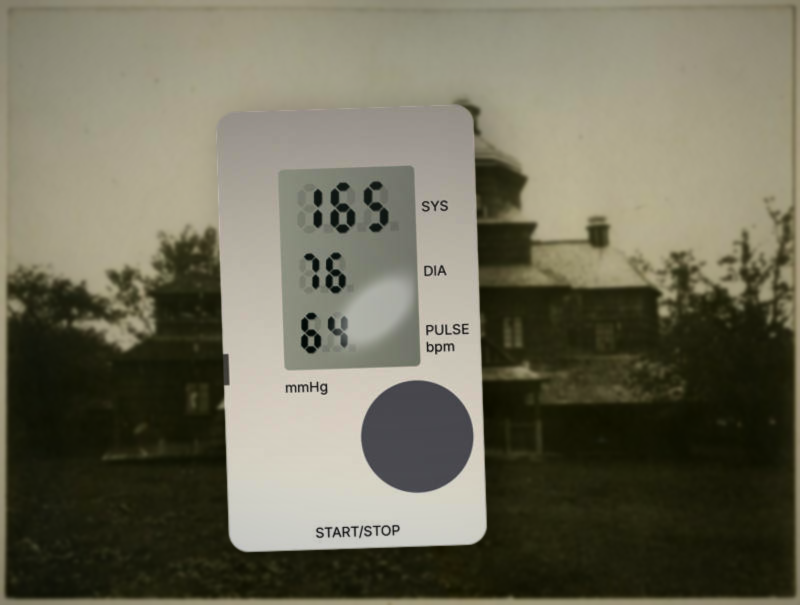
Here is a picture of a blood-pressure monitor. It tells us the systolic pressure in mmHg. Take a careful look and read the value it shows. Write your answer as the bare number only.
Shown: 165
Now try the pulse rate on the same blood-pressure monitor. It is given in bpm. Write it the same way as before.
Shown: 64
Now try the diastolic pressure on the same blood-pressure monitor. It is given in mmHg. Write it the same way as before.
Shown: 76
